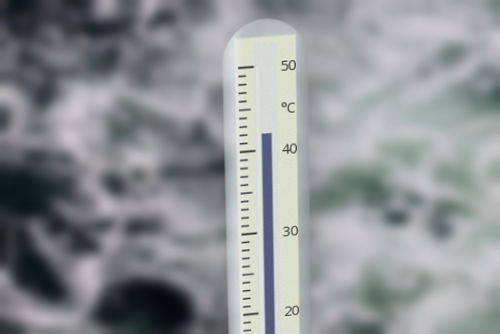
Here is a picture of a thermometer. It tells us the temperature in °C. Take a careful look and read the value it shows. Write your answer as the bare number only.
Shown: 42
